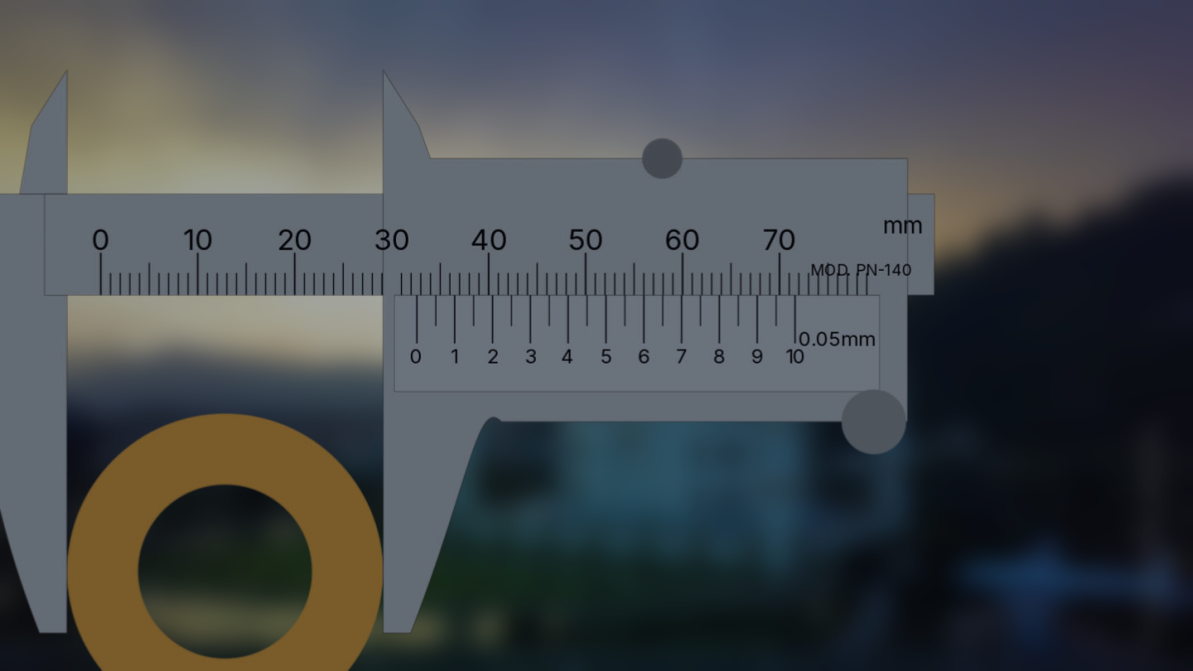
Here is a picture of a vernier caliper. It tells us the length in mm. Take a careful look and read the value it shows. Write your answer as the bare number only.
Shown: 32.6
